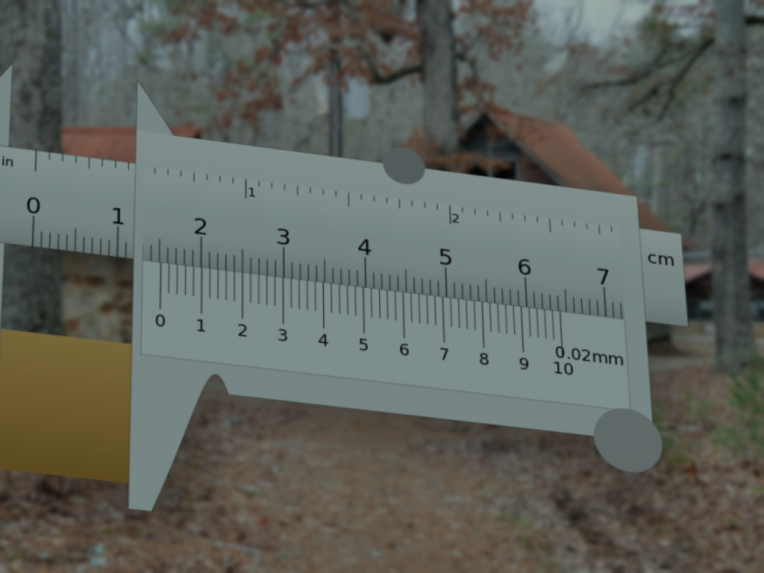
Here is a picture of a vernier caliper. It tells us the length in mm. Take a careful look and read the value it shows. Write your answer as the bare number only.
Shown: 15.2
